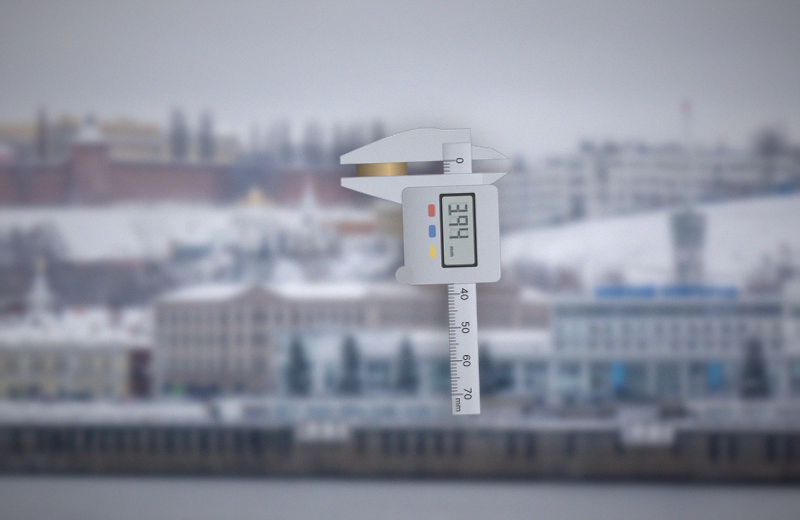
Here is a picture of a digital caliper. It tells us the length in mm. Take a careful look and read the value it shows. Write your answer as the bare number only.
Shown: 3.94
